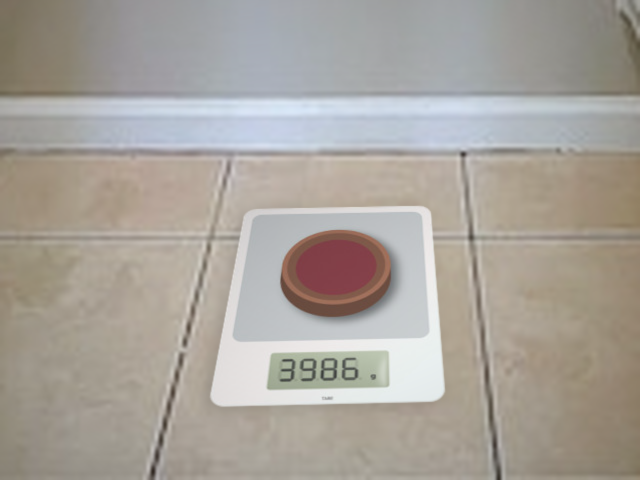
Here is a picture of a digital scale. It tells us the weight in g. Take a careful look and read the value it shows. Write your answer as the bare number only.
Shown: 3986
